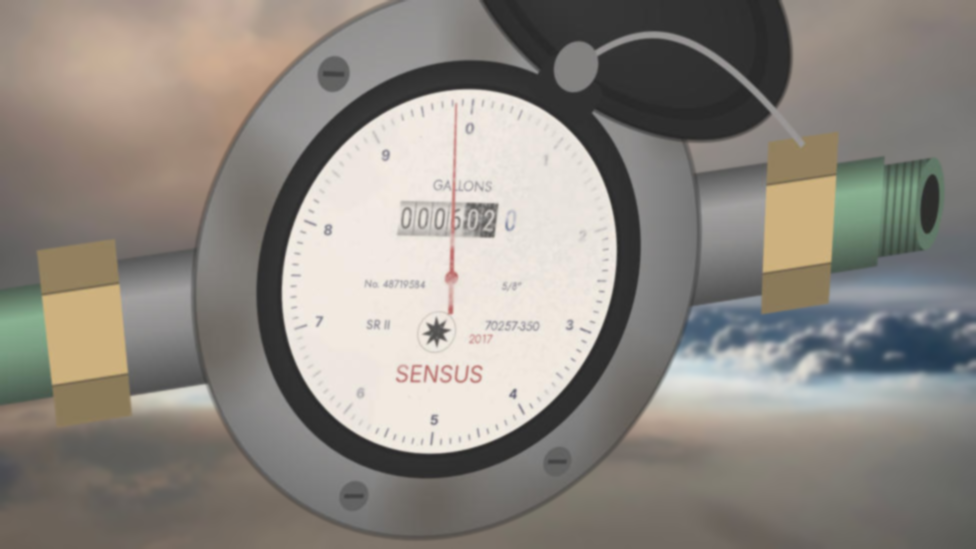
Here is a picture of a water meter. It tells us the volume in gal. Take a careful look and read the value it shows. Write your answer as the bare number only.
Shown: 6019.8
